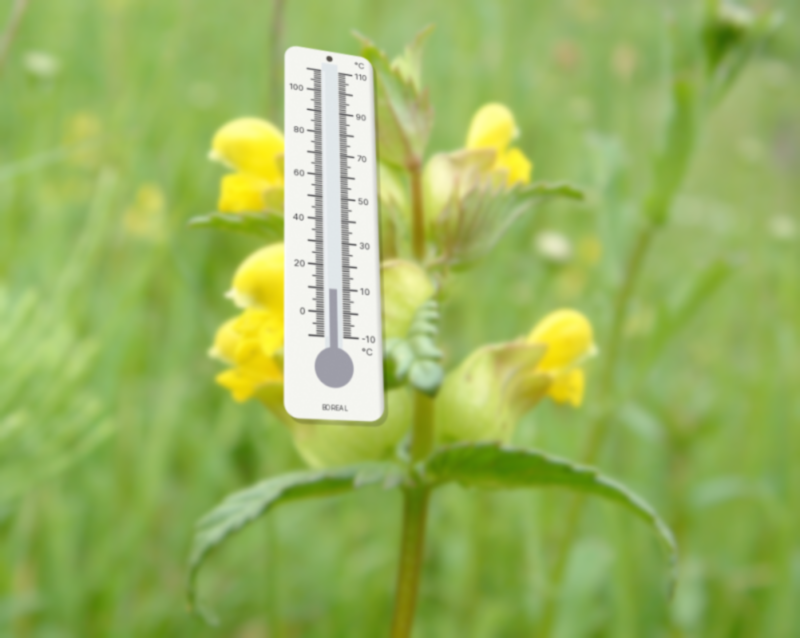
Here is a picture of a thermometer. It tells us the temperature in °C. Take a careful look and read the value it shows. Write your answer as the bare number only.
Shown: 10
